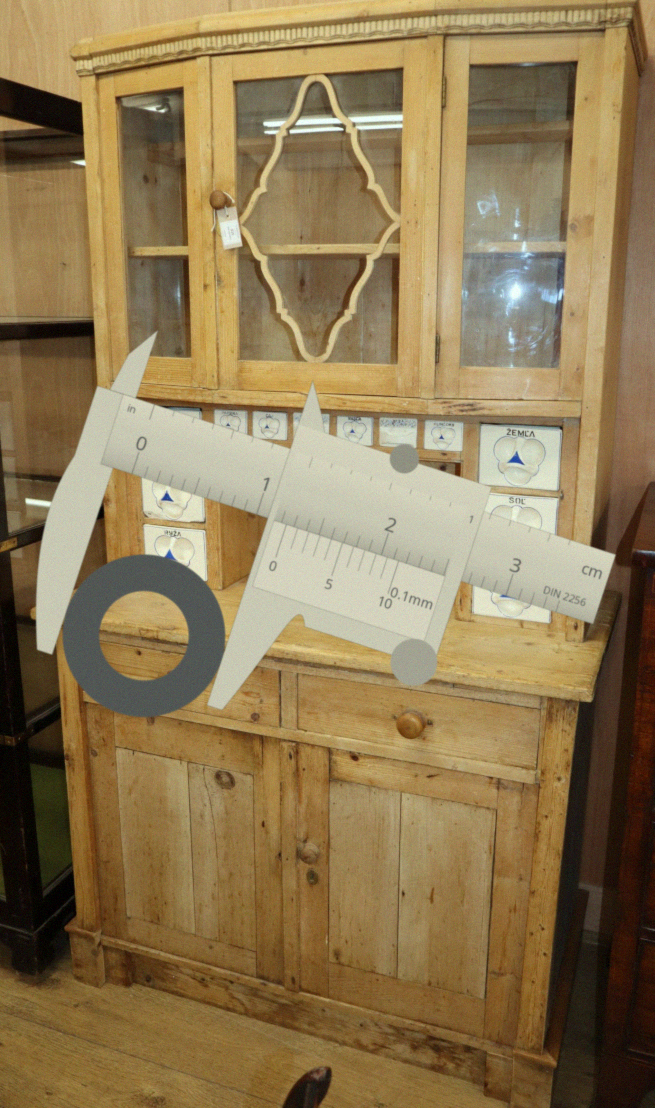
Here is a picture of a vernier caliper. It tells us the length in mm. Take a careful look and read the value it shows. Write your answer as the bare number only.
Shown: 12.4
